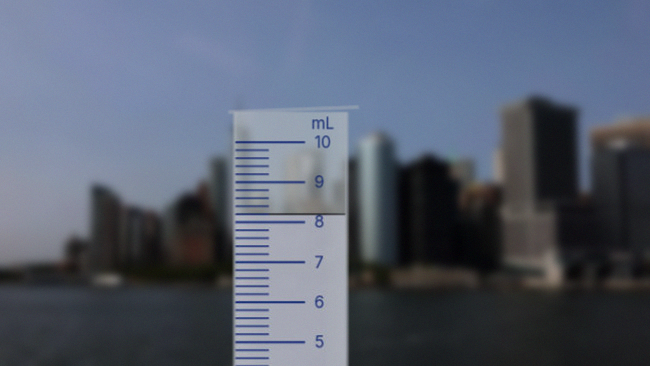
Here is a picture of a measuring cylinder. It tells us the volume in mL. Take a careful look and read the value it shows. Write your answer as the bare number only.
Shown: 8.2
